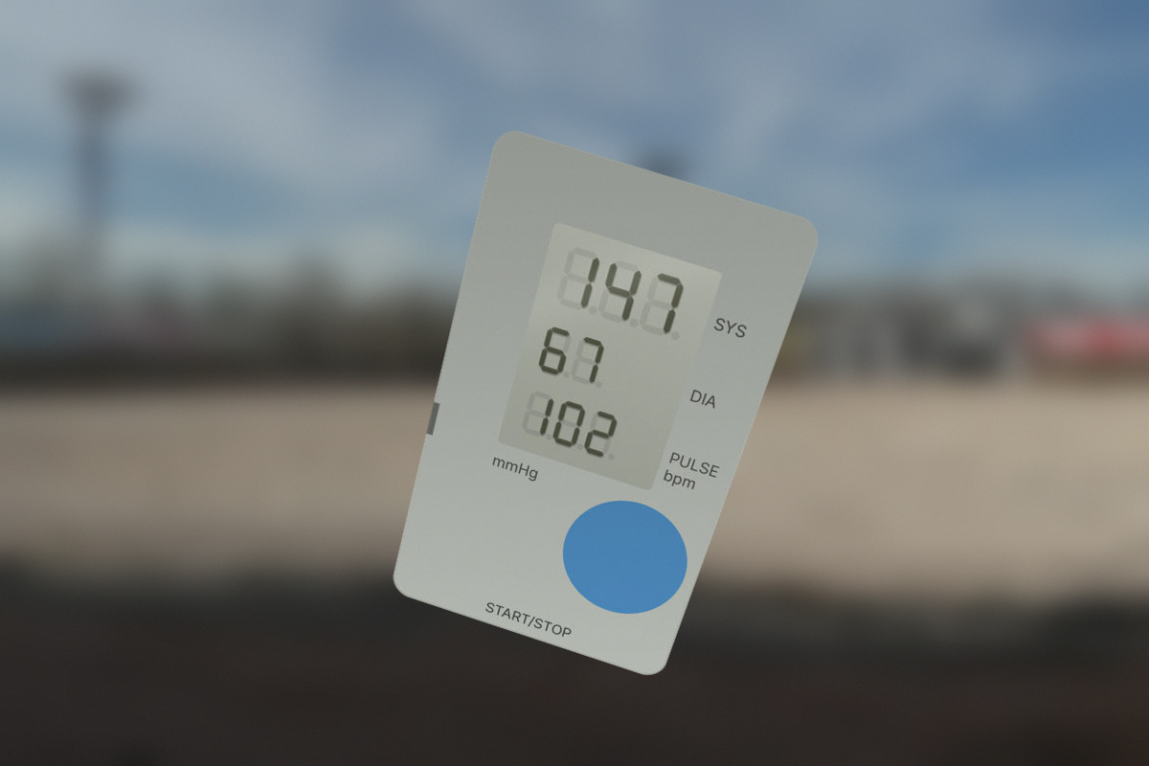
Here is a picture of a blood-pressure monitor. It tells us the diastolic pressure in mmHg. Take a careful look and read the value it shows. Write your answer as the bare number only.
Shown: 67
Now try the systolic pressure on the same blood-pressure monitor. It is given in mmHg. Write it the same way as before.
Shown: 147
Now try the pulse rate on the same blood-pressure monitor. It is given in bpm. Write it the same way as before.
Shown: 102
